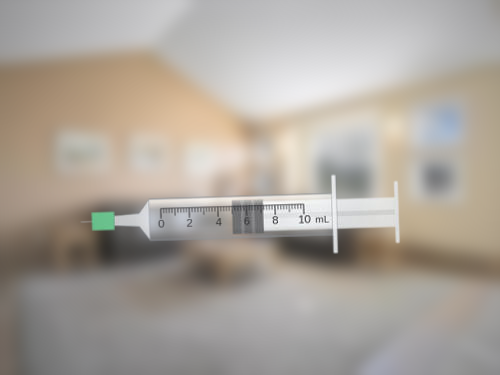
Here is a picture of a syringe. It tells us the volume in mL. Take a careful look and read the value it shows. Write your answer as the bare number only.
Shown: 5
